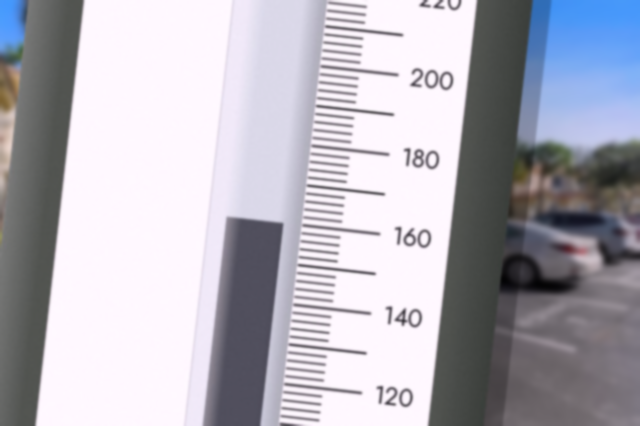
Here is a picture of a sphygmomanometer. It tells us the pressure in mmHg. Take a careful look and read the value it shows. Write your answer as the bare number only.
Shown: 160
